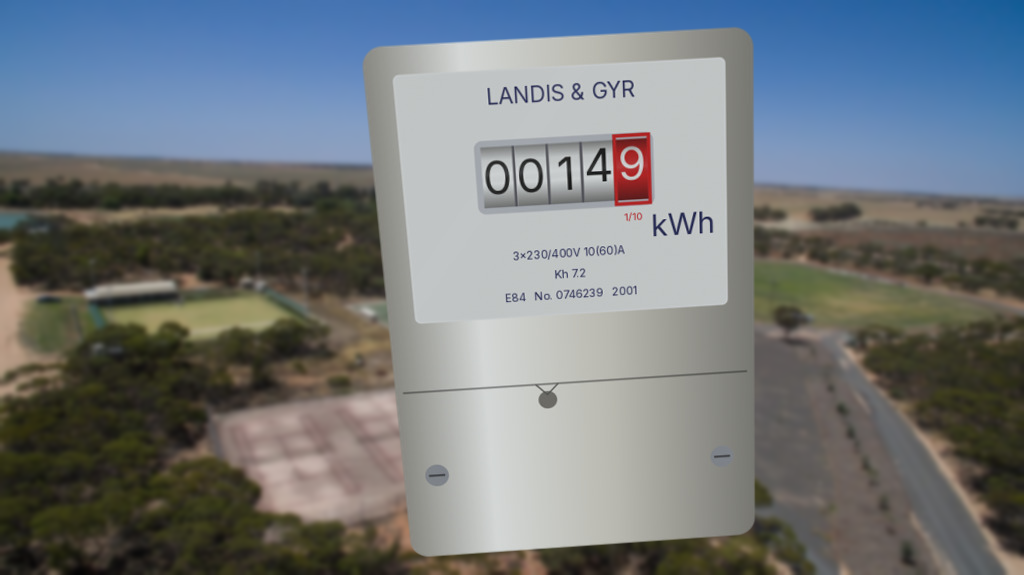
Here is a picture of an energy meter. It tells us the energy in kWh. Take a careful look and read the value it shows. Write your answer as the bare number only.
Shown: 14.9
